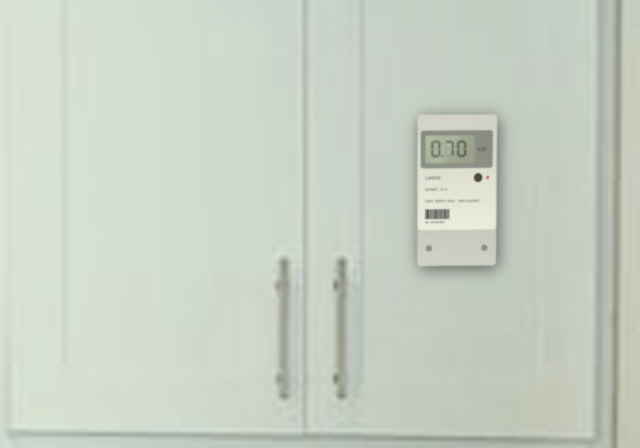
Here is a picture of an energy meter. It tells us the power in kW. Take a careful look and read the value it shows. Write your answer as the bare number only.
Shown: 0.70
